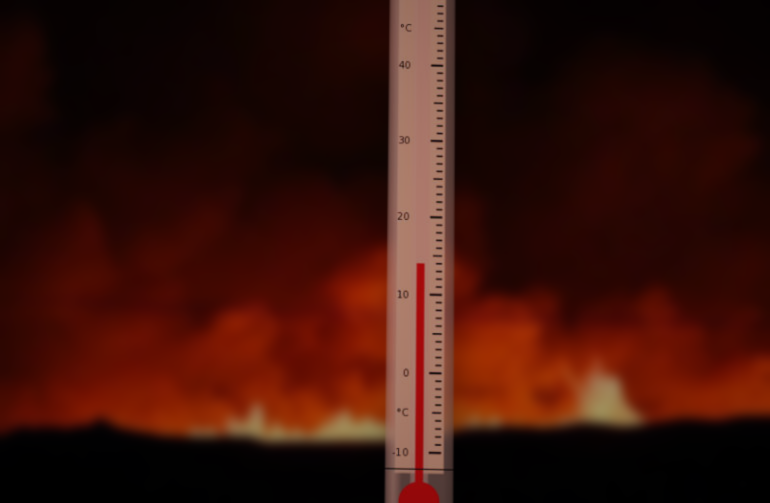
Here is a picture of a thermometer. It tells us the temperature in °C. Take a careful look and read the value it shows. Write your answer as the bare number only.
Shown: 14
